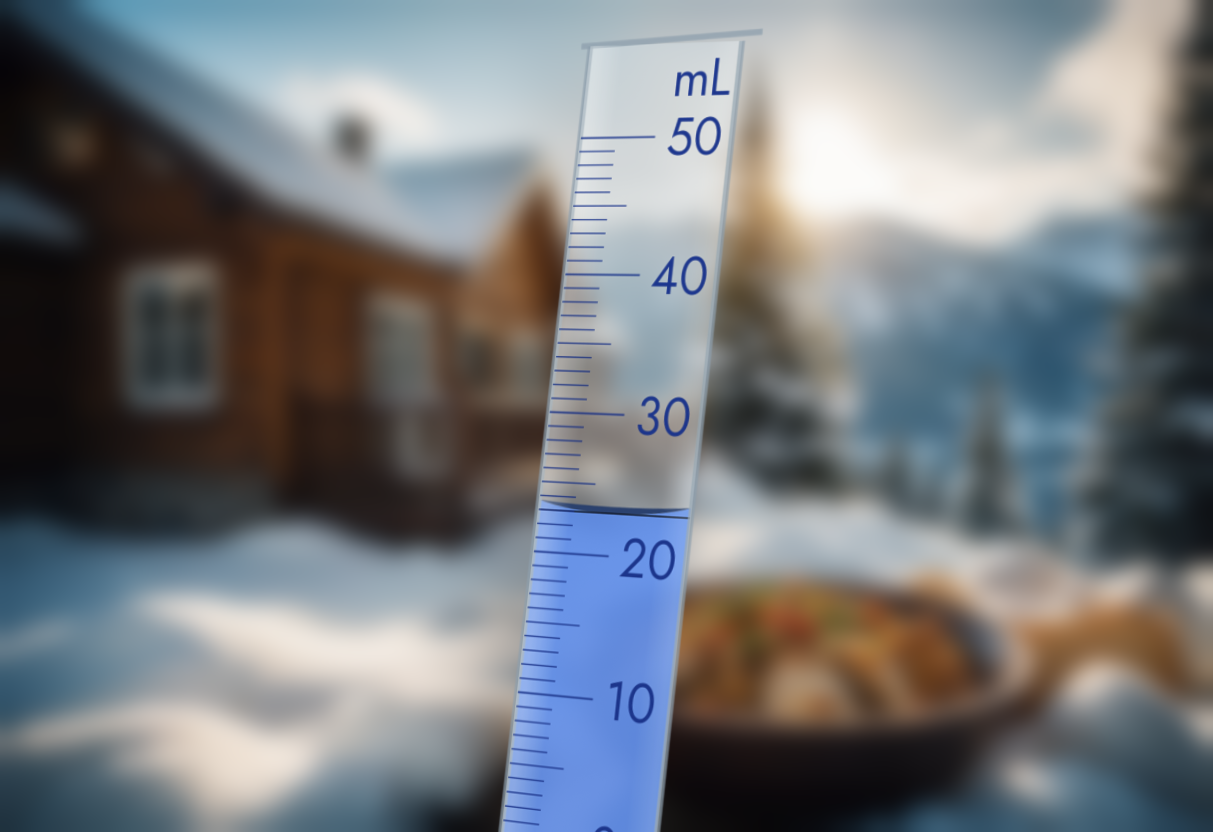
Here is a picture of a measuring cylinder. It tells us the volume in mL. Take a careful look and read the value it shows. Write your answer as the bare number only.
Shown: 23
